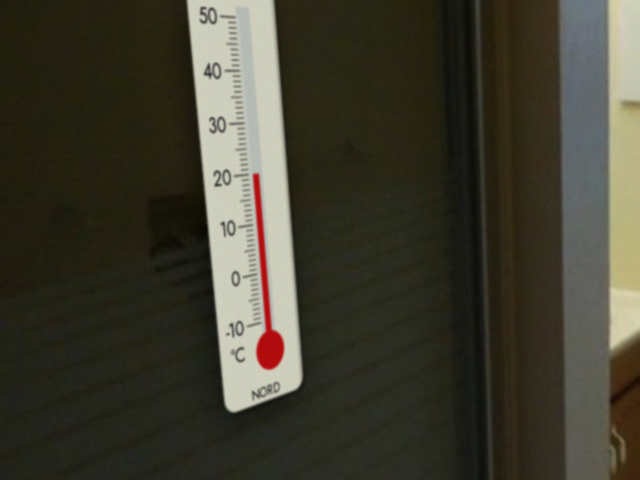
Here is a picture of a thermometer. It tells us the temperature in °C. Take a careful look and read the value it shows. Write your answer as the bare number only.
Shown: 20
